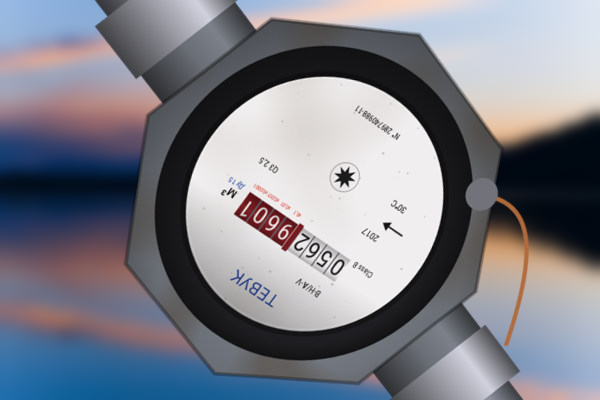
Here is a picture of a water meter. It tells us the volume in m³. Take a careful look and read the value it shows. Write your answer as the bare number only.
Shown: 562.9601
